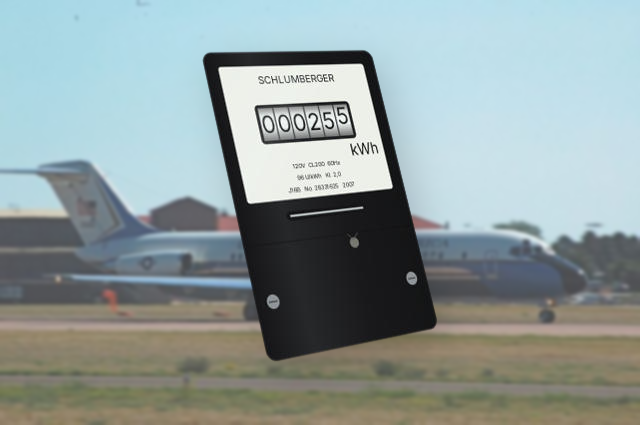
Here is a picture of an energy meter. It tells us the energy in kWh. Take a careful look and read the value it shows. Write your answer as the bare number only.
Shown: 255
